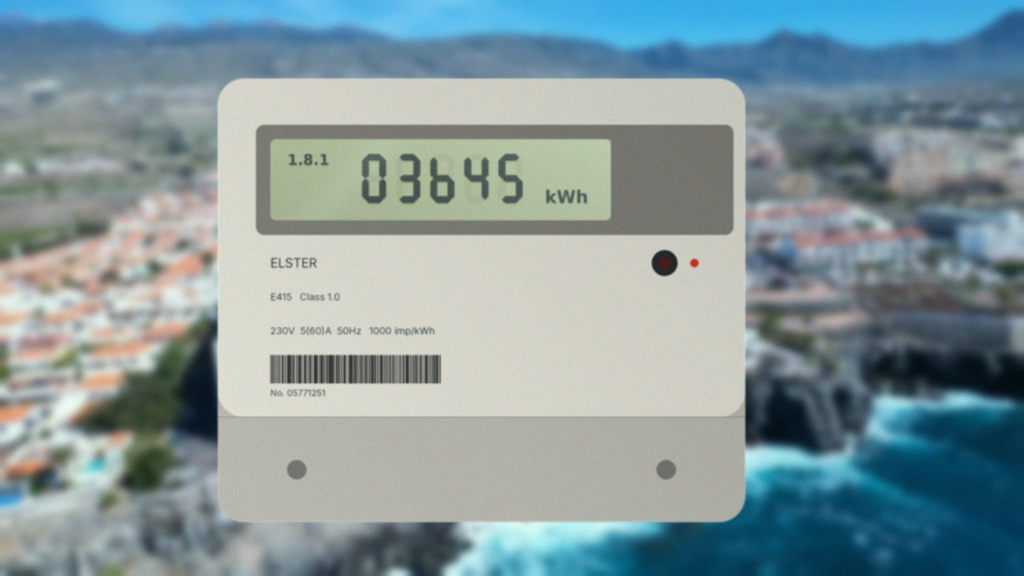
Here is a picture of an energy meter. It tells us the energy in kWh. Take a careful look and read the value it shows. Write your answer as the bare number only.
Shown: 3645
